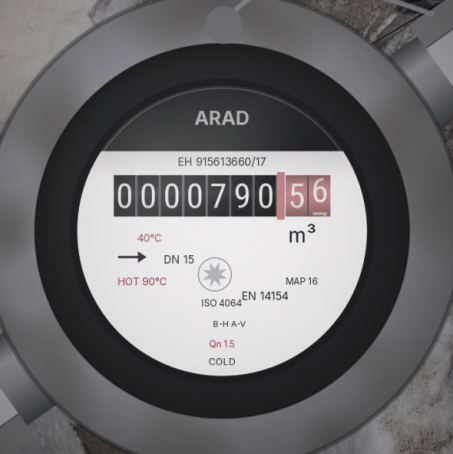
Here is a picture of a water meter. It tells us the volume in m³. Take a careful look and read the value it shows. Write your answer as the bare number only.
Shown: 790.56
